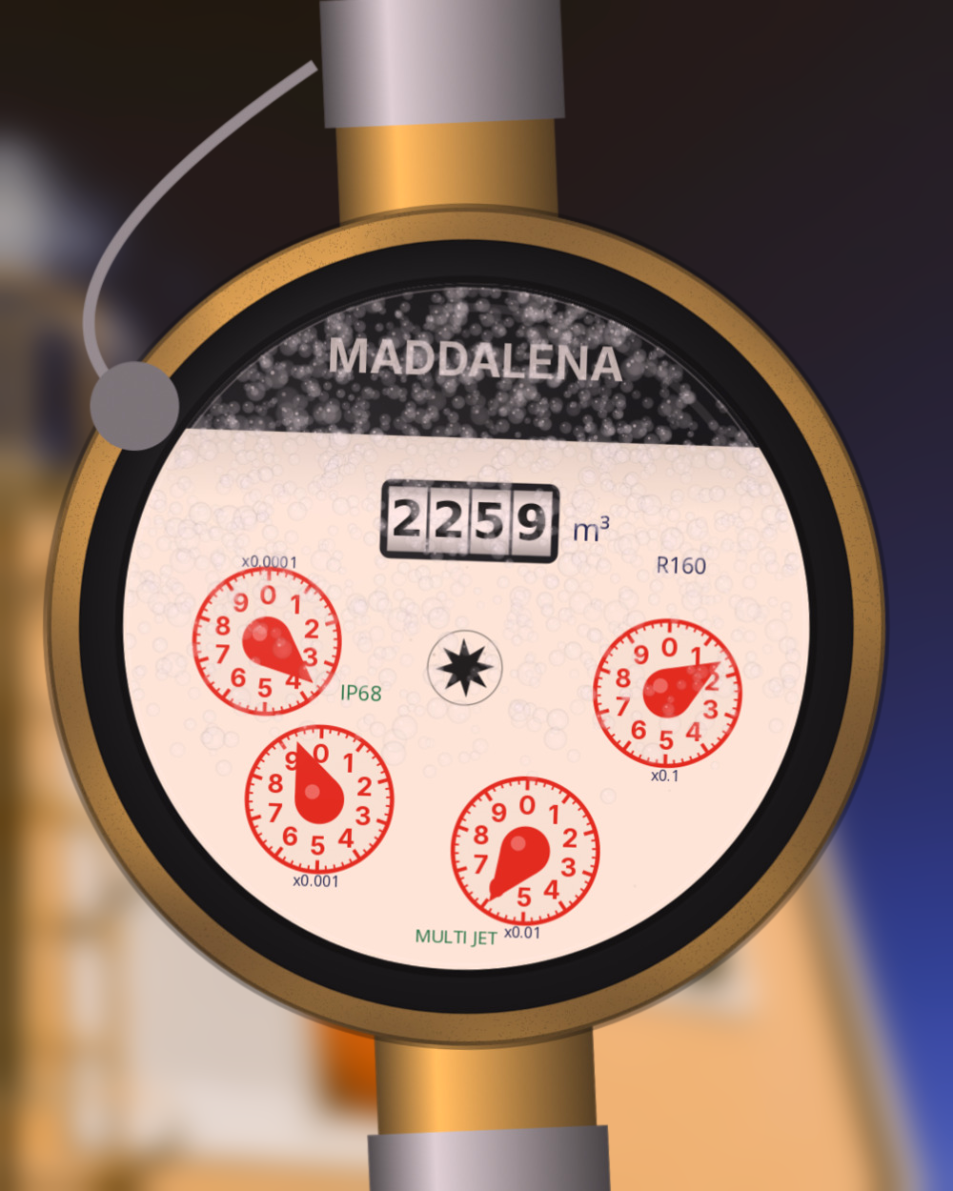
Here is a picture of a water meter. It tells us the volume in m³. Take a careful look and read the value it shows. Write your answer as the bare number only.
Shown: 2259.1593
